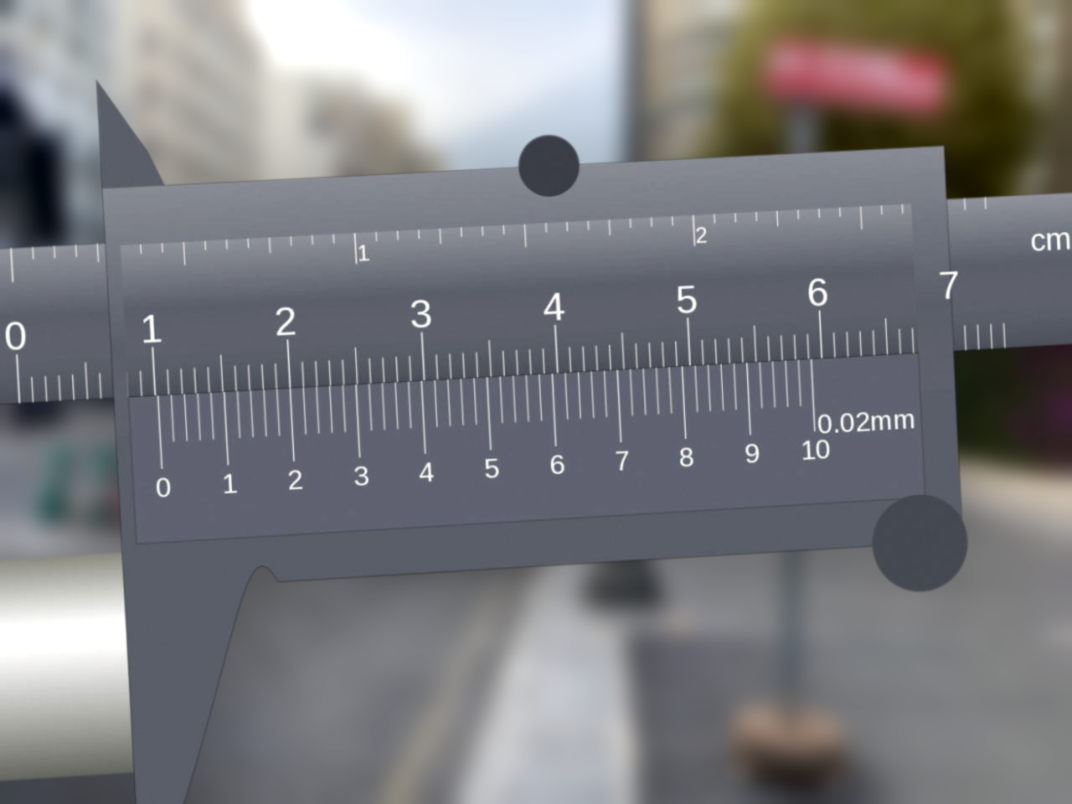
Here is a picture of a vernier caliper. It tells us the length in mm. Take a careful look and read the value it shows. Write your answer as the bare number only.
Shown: 10.2
